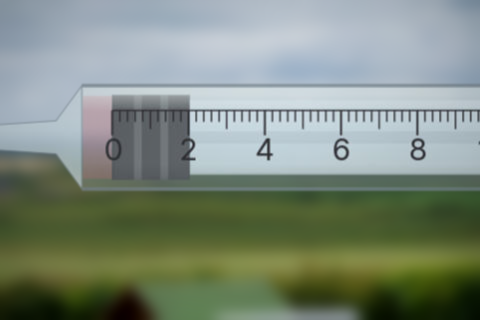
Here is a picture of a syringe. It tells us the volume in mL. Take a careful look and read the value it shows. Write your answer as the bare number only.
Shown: 0
